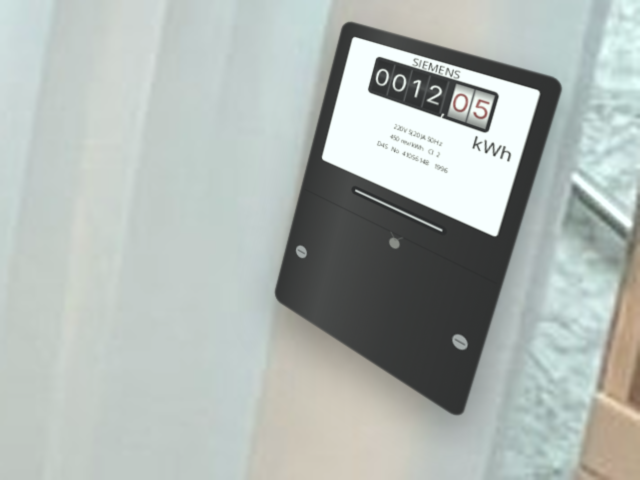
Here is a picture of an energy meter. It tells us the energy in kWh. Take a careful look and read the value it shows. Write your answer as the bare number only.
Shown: 12.05
